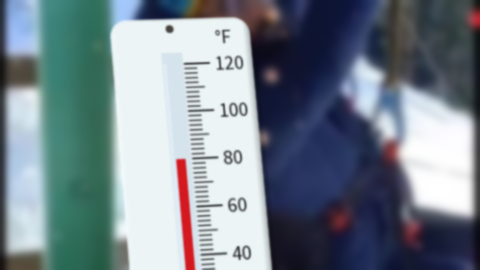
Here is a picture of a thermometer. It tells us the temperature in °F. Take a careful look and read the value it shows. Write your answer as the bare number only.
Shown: 80
